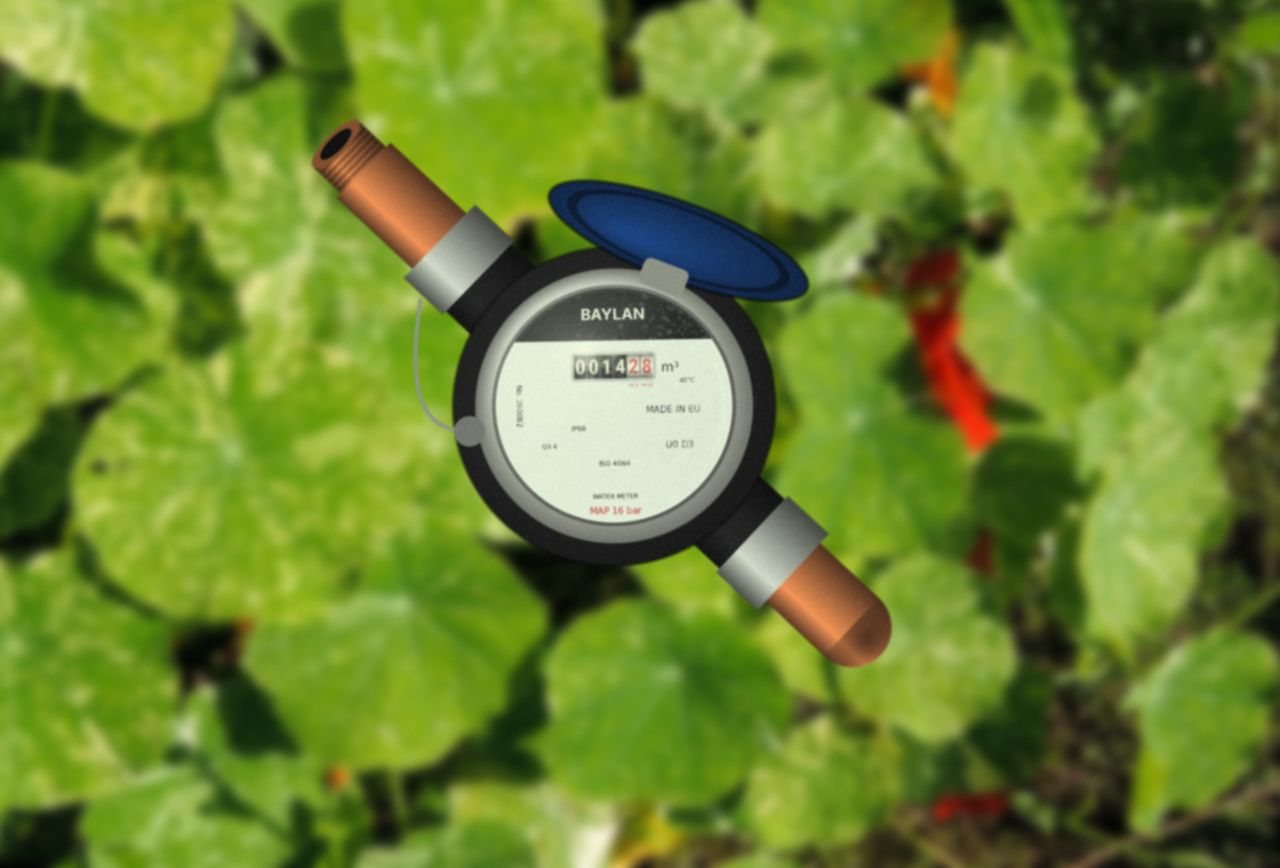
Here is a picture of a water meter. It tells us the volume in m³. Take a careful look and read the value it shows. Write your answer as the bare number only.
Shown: 14.28
